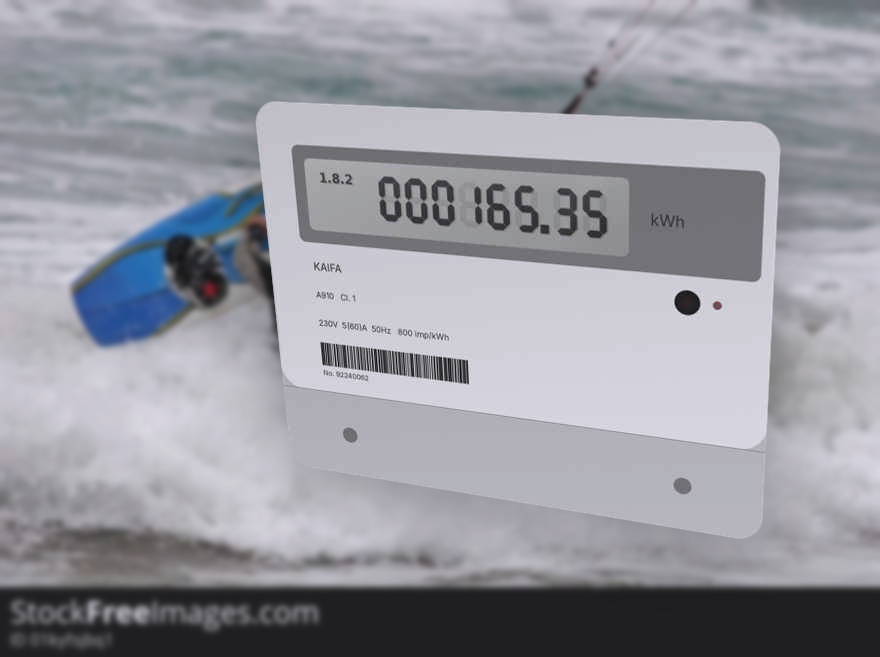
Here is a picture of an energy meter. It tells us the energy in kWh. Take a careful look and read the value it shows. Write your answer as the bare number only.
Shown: 165.35
